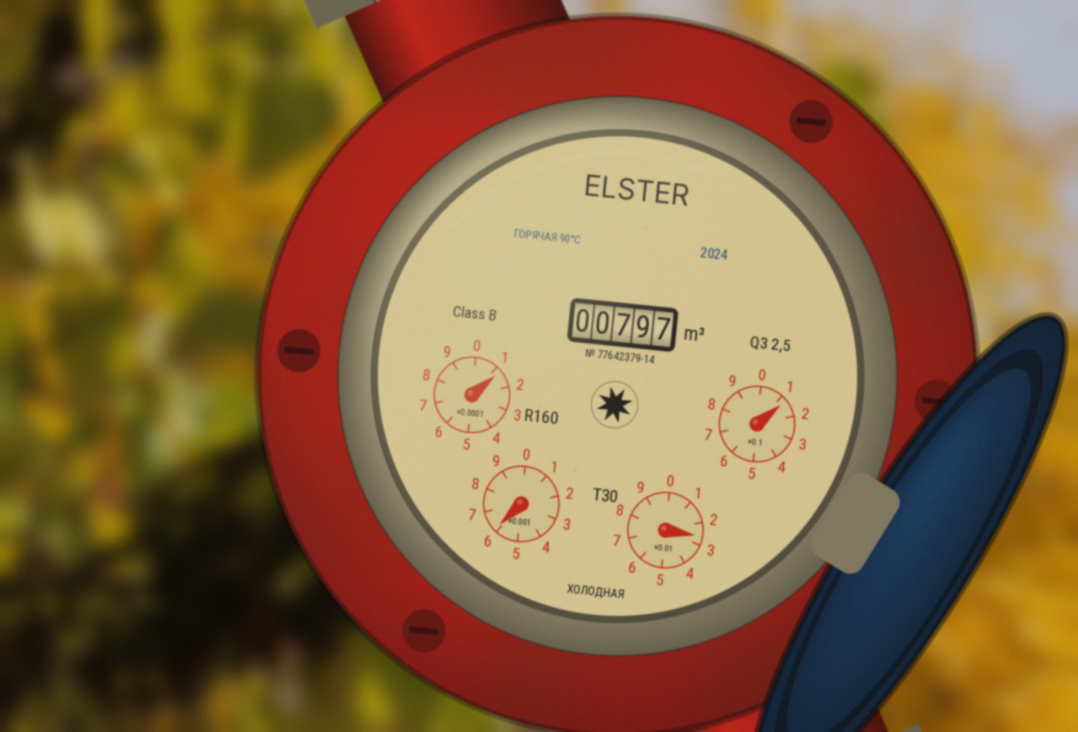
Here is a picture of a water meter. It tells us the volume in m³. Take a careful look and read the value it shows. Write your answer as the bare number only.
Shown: 797.1261
